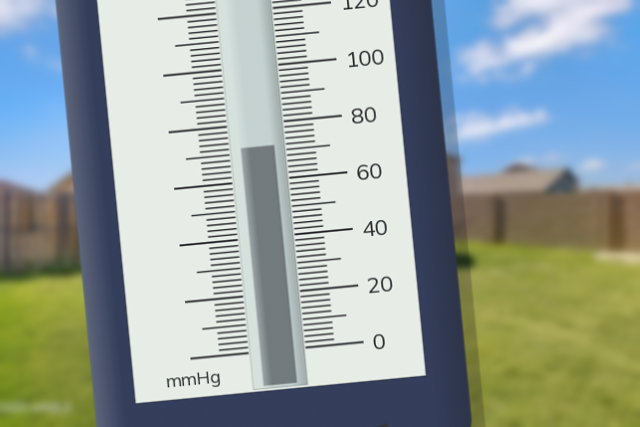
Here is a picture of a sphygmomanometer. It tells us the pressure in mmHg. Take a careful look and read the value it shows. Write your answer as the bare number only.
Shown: 72
